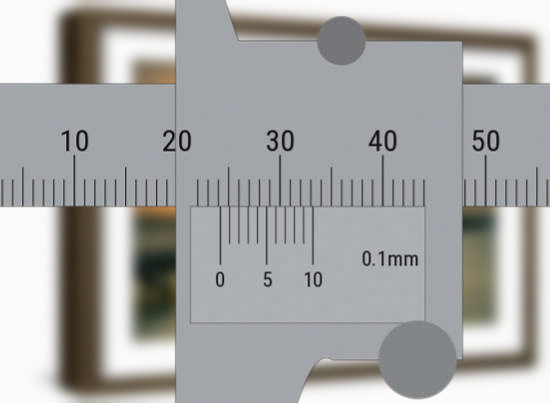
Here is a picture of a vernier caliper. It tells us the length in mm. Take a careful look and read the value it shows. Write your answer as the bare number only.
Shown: 24.2
